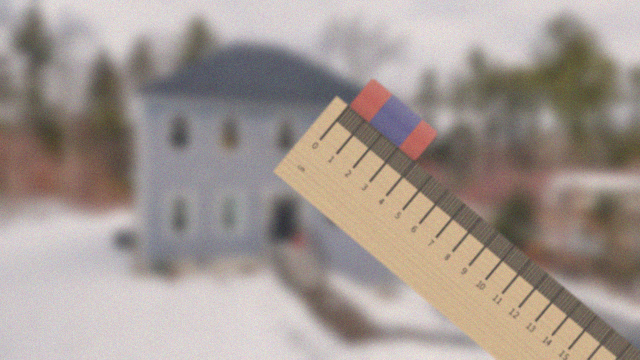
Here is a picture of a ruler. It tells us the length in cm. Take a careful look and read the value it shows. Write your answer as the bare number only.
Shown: 4
